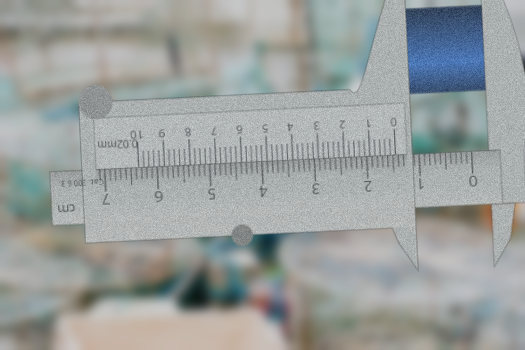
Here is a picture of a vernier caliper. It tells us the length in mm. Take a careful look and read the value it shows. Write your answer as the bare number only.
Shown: 14.5
